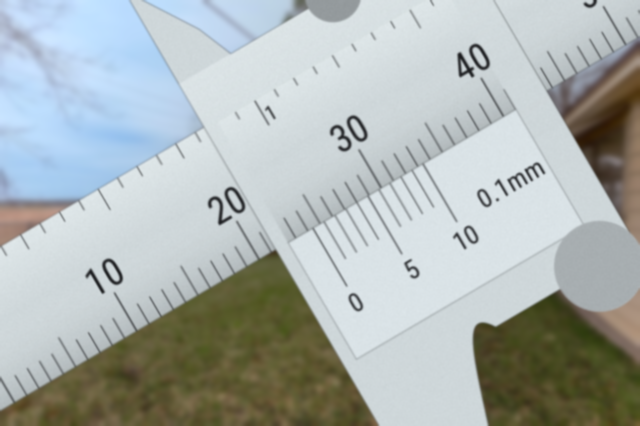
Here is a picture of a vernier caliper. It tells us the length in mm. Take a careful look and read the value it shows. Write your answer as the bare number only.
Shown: 24.4
